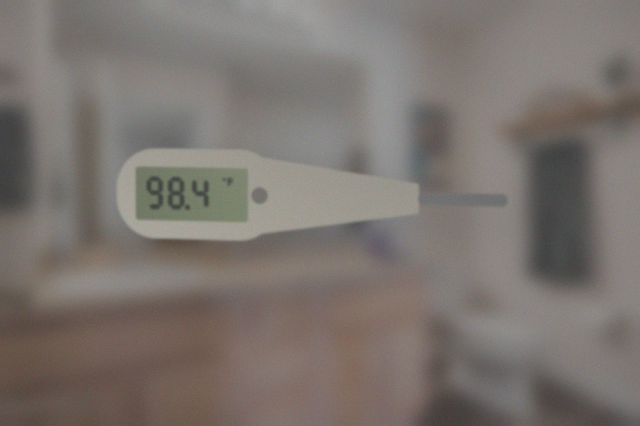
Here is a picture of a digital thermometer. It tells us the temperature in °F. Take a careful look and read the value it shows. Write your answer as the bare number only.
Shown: 98.4
